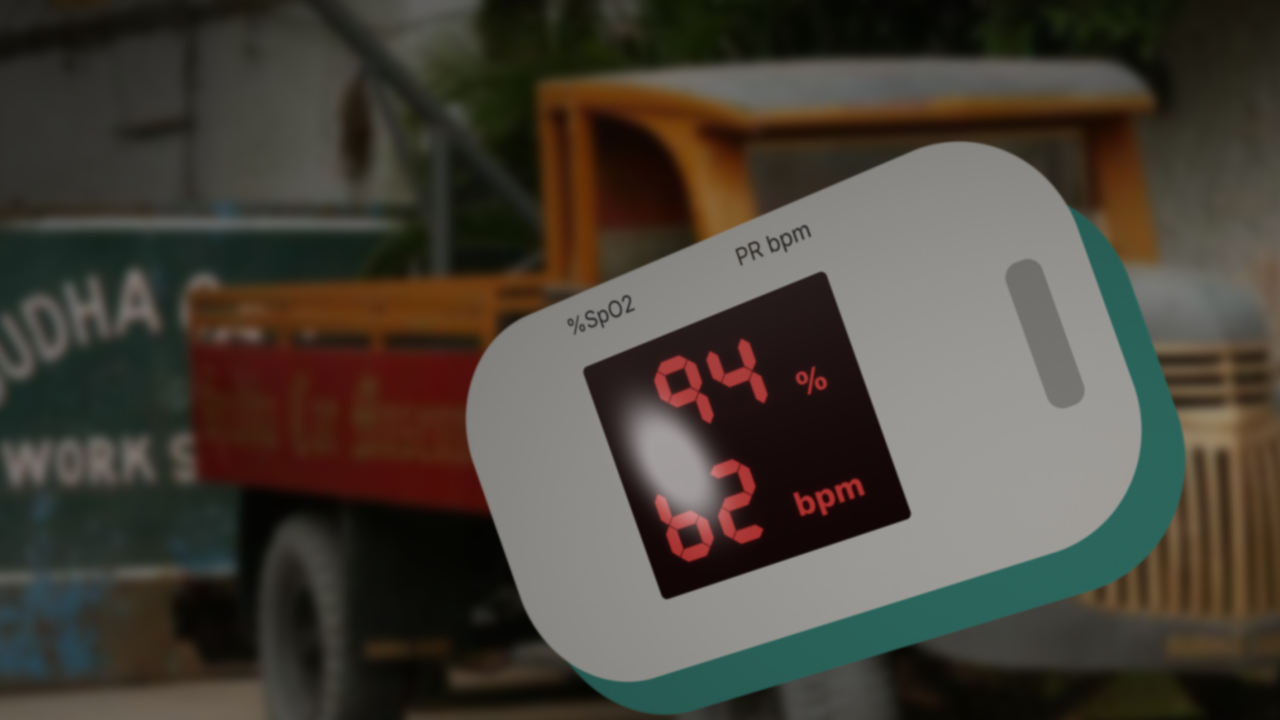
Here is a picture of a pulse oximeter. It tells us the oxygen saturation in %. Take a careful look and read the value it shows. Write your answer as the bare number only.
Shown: 94
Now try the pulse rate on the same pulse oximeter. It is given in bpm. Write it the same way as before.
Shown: 62
